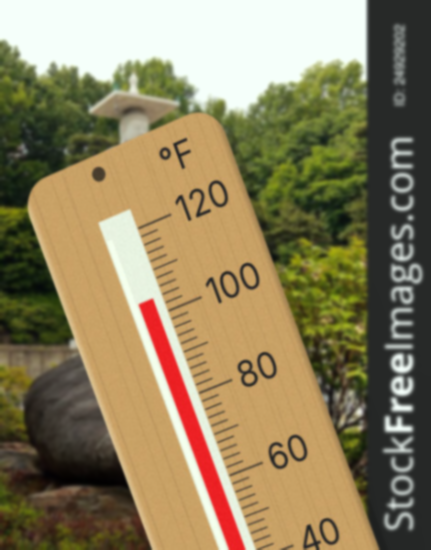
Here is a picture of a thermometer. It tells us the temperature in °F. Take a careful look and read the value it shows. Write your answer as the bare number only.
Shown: 104
